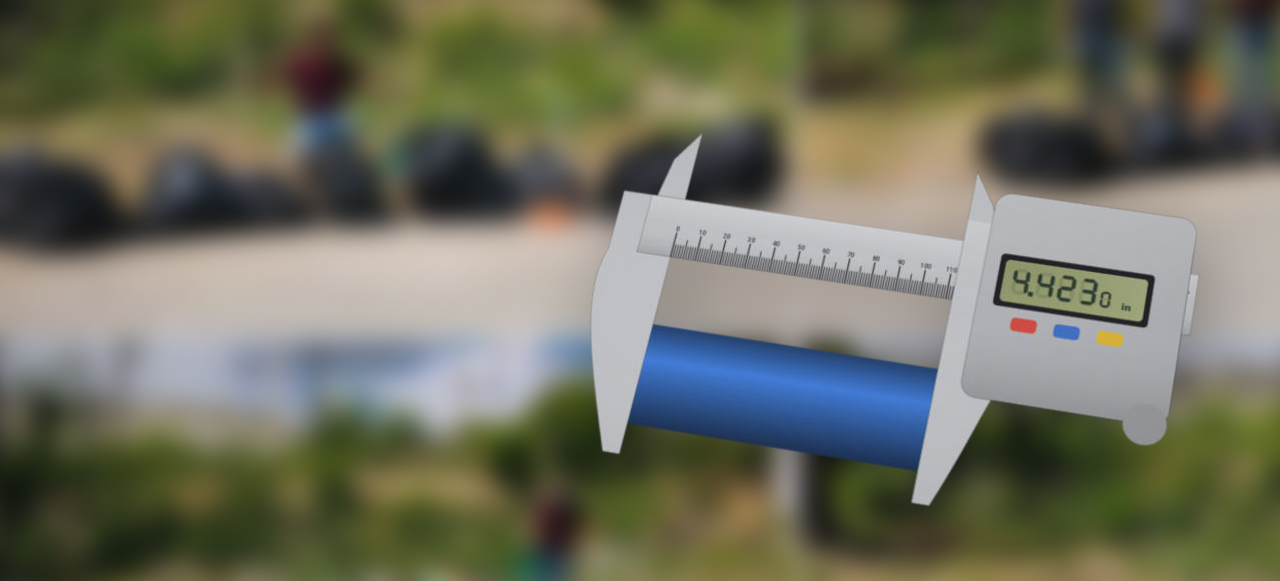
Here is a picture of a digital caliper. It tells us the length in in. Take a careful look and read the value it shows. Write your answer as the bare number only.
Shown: 4.4230
